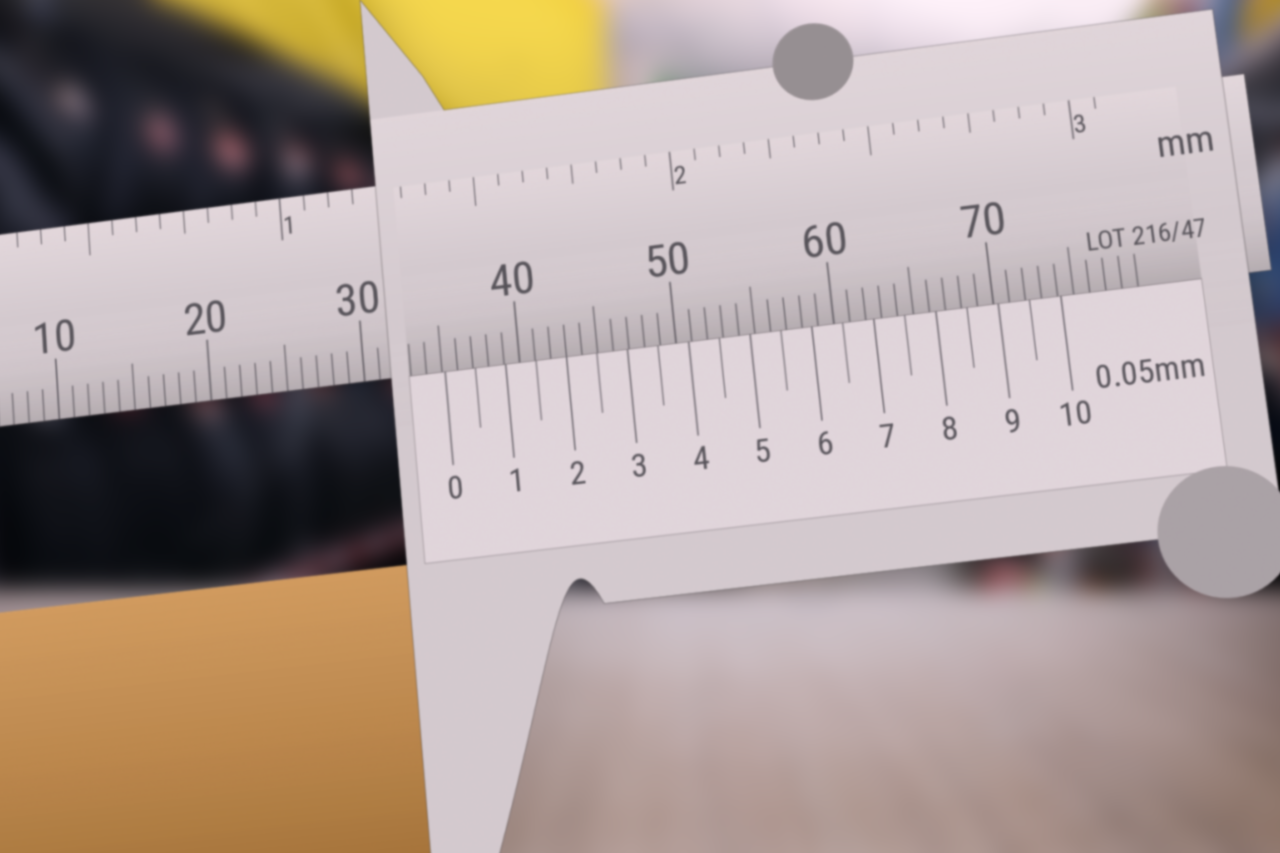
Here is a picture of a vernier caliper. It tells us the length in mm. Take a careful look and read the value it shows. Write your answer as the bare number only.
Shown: 35.2
